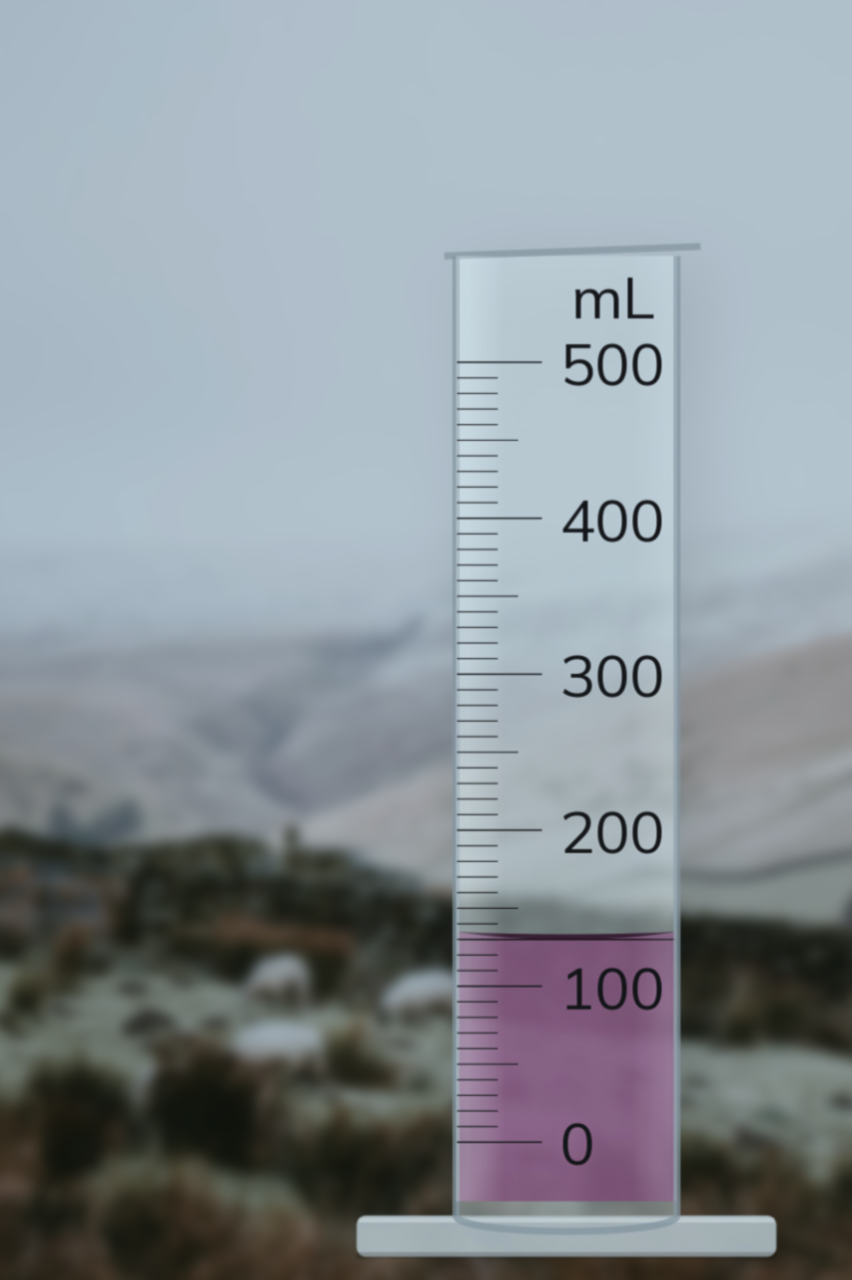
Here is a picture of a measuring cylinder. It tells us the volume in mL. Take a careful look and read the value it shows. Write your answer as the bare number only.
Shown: 130
